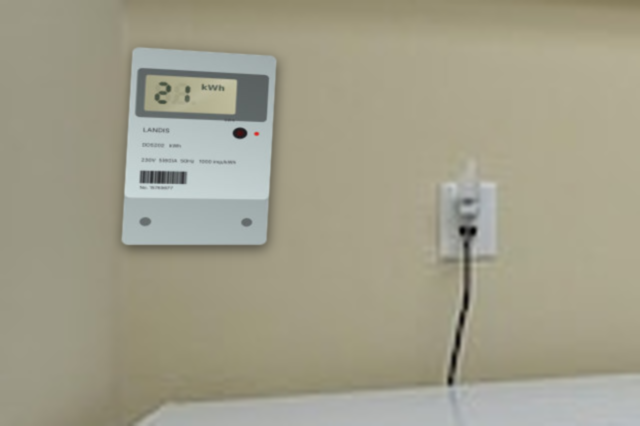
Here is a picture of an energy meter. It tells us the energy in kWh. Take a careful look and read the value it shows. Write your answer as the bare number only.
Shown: 21
